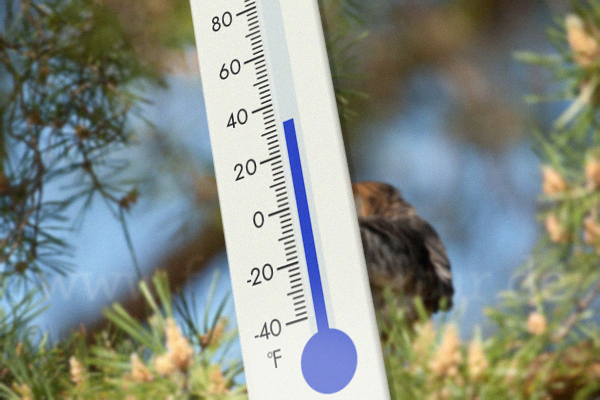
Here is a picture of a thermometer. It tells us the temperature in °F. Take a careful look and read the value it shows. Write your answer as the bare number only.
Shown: 32
